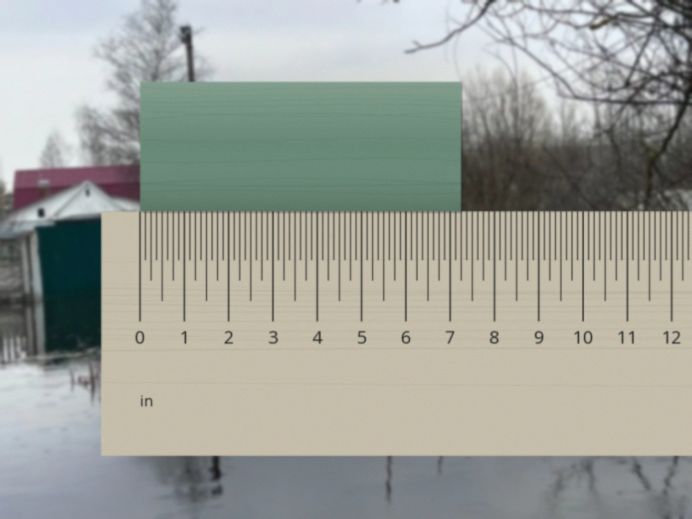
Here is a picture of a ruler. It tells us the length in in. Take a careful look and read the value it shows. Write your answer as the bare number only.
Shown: 7.25
